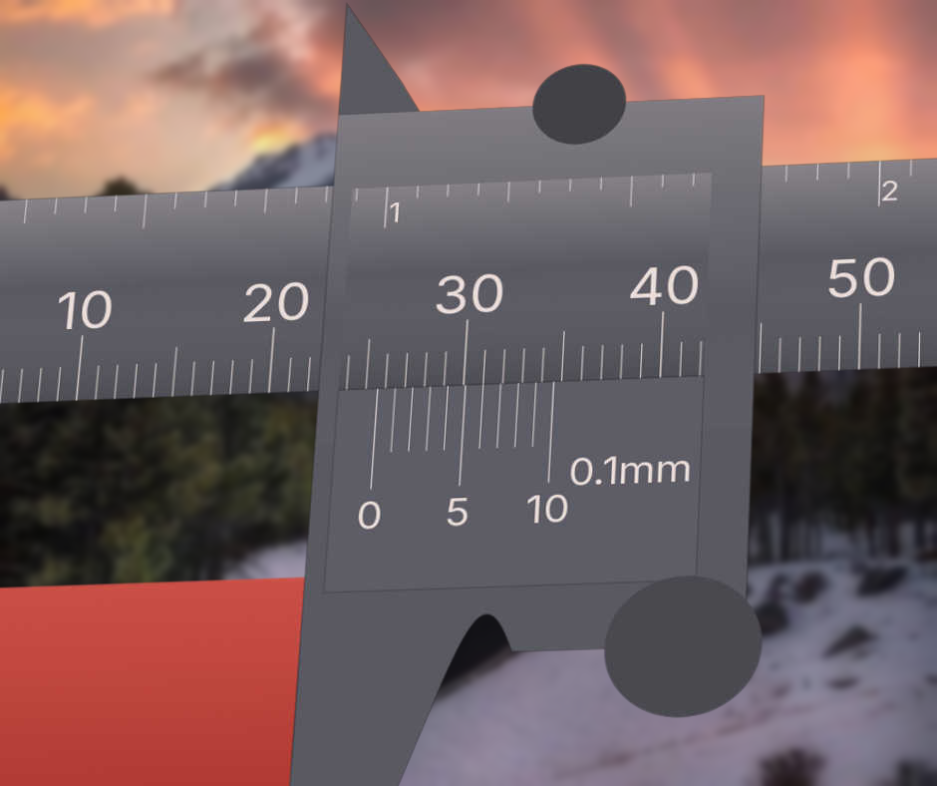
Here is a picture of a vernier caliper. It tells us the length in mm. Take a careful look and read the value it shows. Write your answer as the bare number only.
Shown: 25.6
